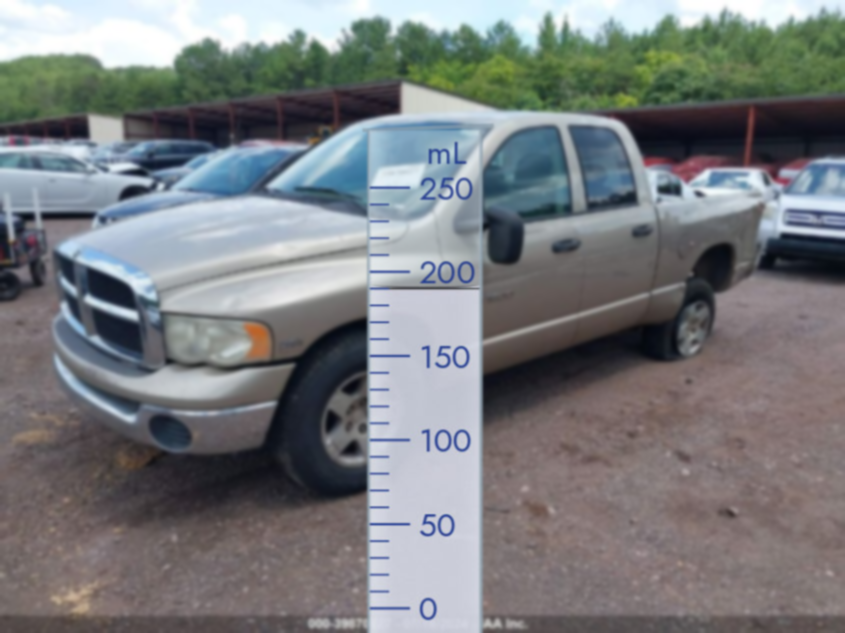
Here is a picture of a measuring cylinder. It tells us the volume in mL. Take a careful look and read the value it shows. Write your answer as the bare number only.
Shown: 190
